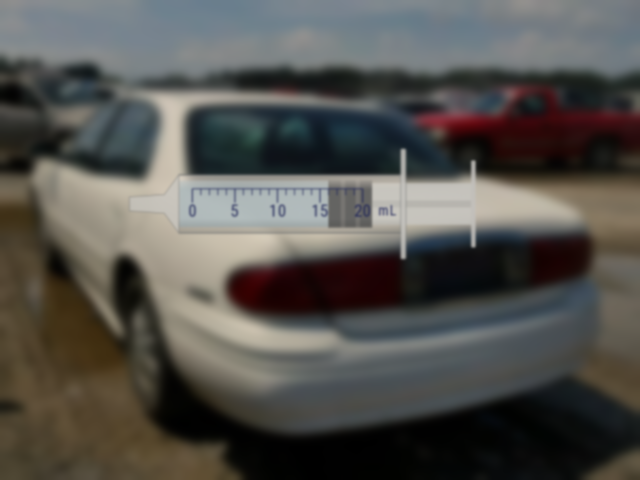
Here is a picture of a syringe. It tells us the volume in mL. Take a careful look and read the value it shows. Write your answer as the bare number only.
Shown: 16
